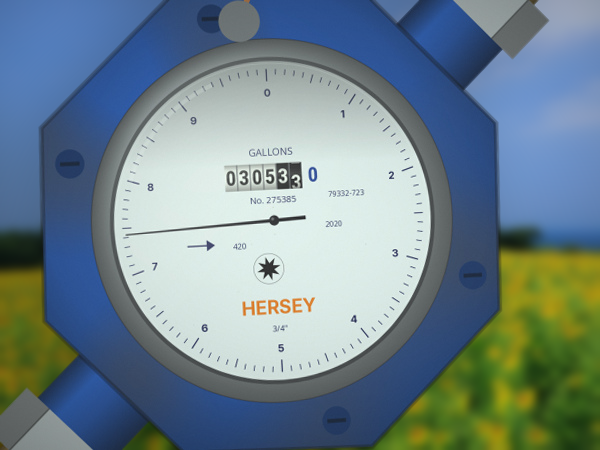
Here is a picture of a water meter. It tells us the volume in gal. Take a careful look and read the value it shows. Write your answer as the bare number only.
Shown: 305327.4
